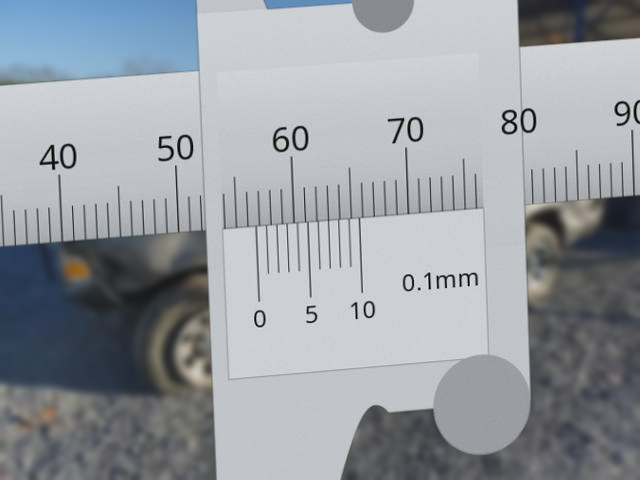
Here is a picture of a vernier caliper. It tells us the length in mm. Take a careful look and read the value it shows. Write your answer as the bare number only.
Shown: 56.7
